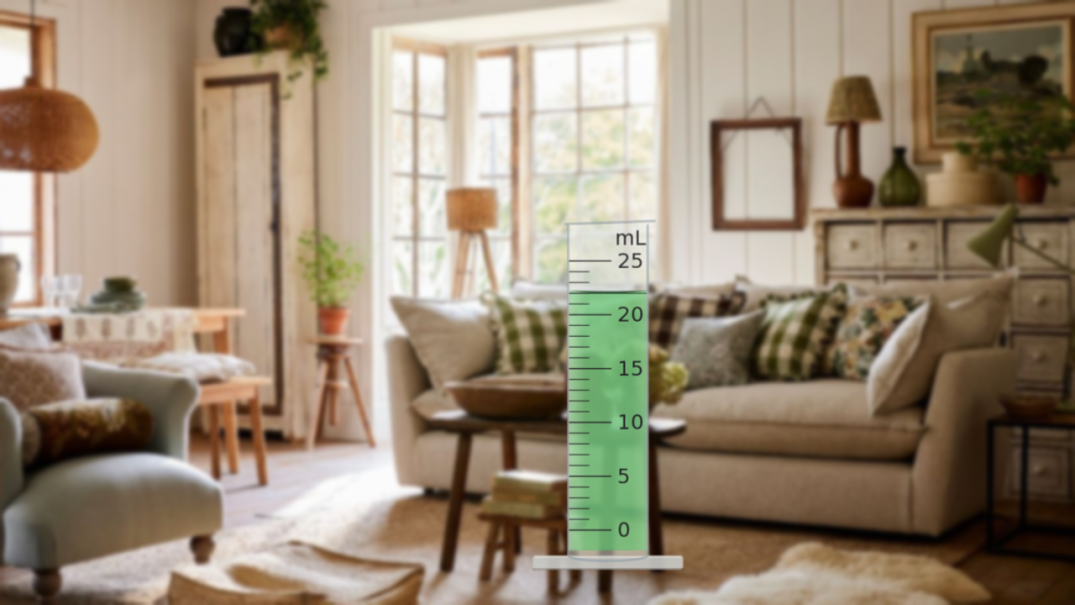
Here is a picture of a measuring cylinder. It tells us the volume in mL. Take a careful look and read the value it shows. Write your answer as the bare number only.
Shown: 22
